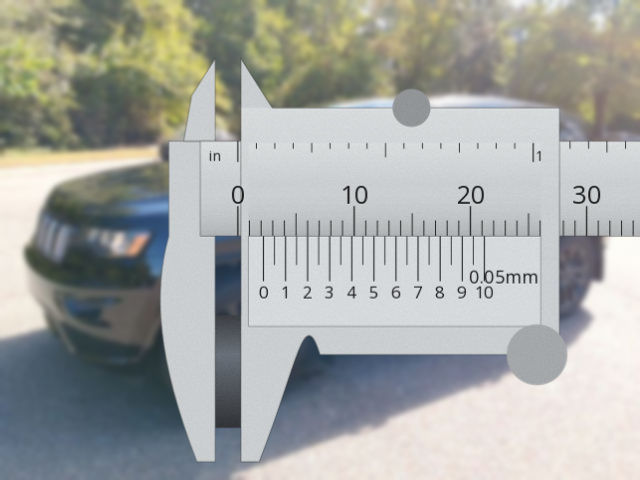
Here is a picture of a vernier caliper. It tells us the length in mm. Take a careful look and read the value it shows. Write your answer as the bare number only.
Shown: 2.2
